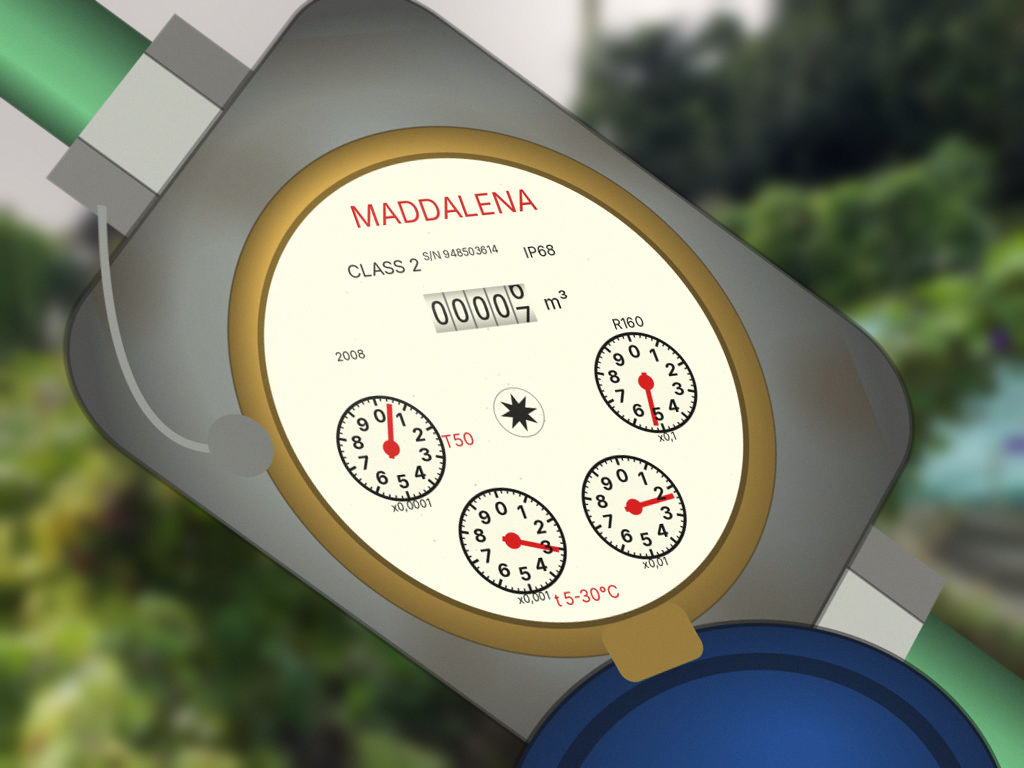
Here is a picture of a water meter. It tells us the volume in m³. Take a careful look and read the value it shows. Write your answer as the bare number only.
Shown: 6.5230
